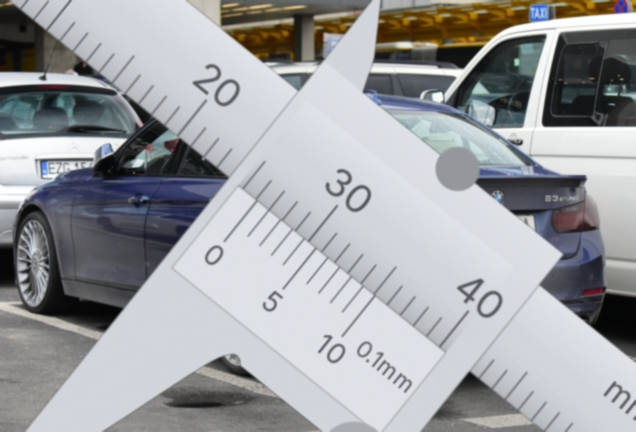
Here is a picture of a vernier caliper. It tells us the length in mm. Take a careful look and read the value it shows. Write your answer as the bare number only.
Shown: 26.1
